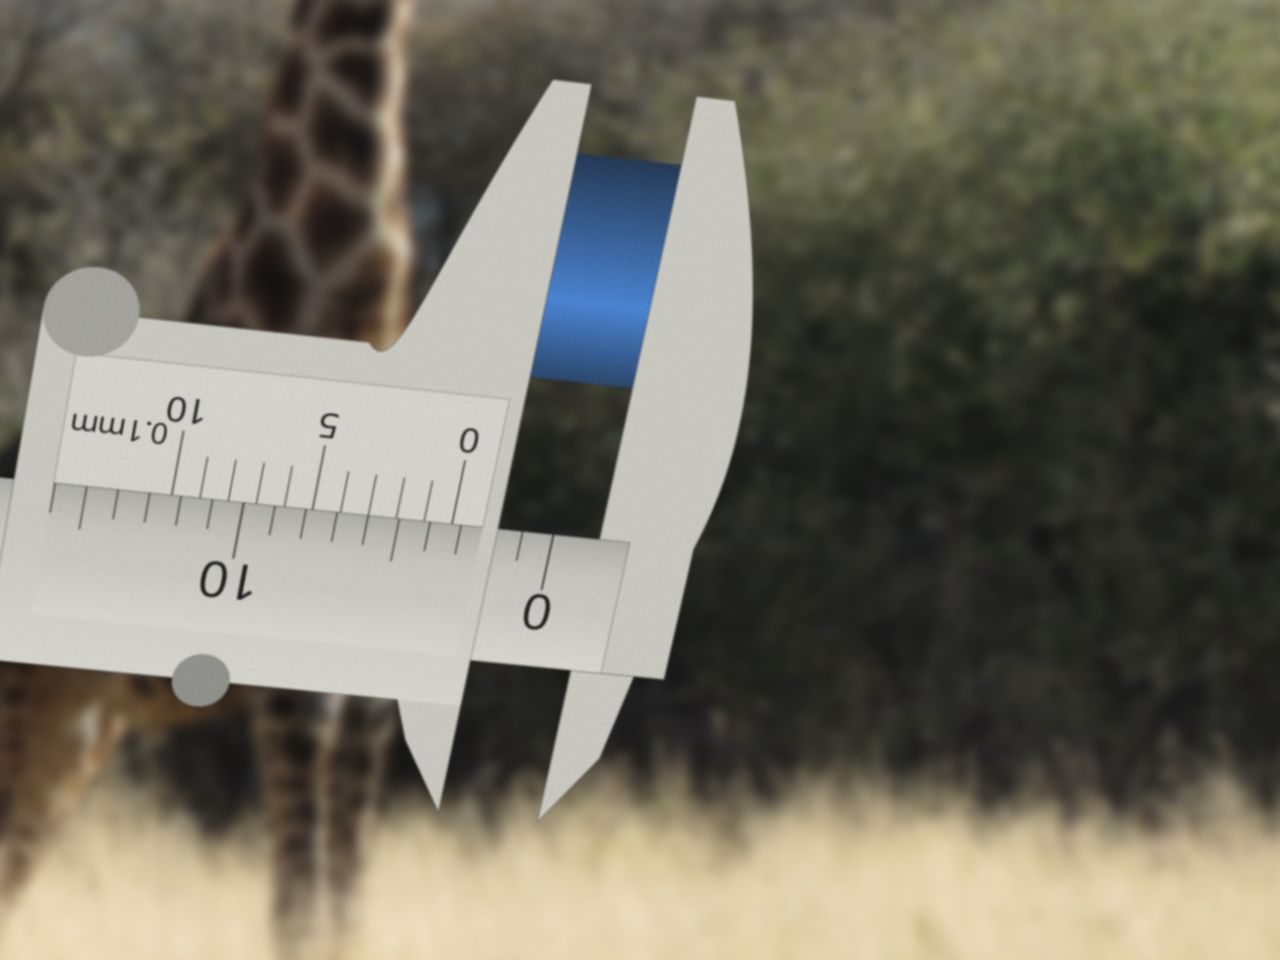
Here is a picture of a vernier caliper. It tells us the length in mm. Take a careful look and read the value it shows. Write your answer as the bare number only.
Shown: 3.3
